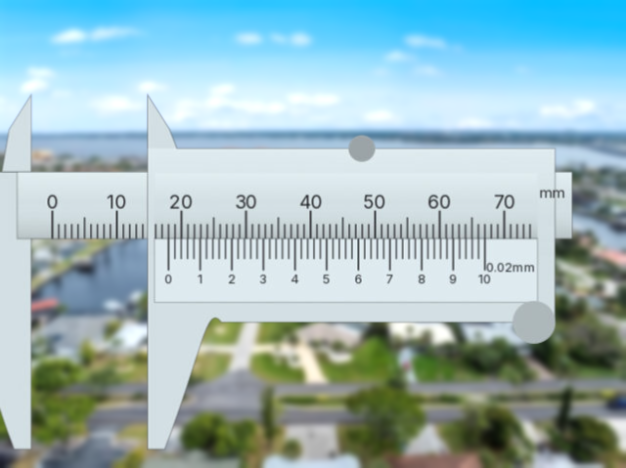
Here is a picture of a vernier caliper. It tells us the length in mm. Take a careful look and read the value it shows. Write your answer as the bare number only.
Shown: 18.0
